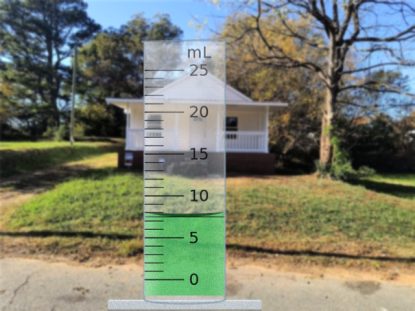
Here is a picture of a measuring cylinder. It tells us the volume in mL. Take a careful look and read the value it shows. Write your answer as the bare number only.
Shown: 7.5
